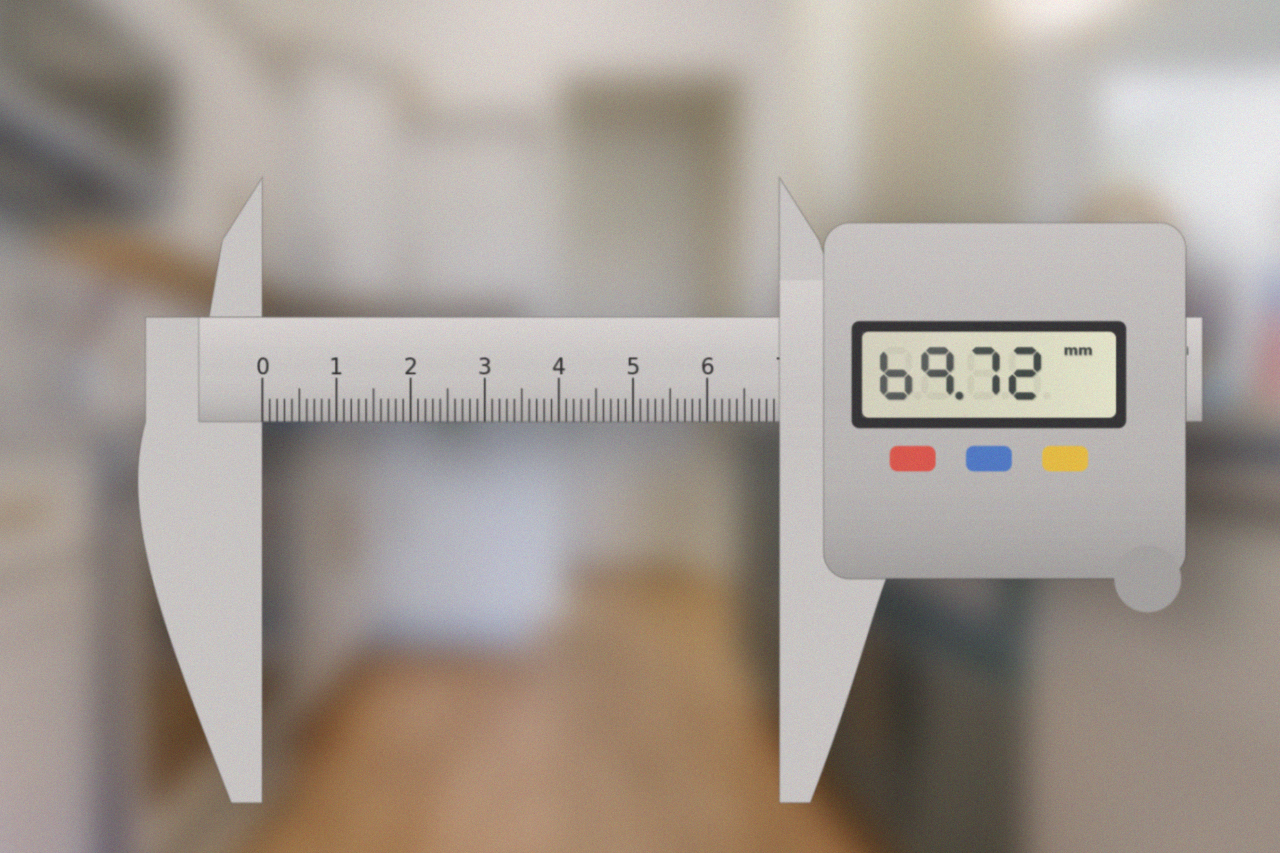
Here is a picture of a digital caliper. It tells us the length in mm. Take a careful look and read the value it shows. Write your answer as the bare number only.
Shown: 69.72
